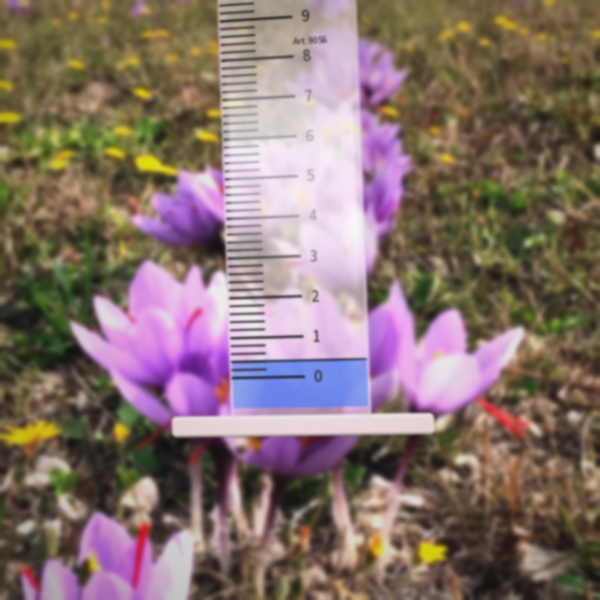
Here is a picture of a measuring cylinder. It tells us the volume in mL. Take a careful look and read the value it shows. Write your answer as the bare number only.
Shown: 0.4
